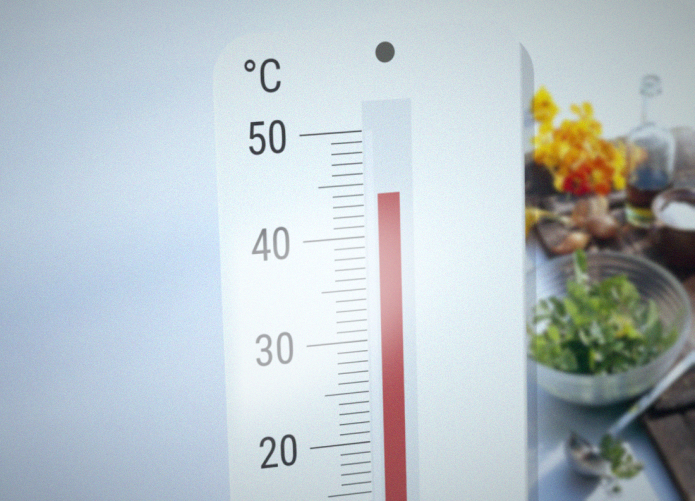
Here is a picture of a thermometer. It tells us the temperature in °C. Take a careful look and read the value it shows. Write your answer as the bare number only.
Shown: 44
